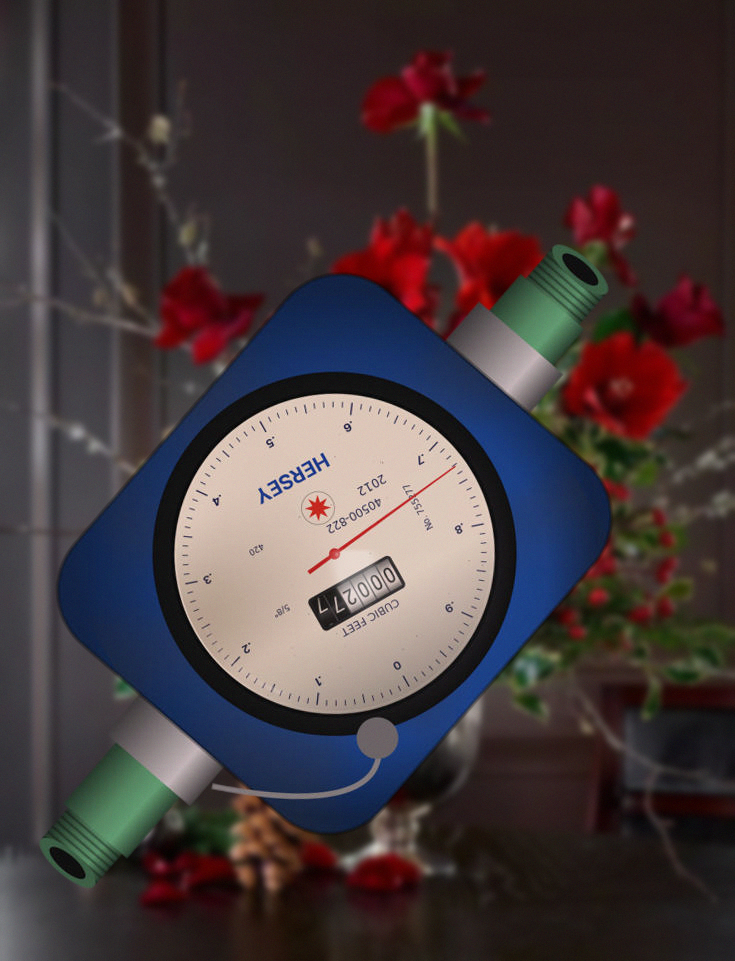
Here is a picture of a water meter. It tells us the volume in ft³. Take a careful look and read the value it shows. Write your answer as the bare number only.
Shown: 276.73
